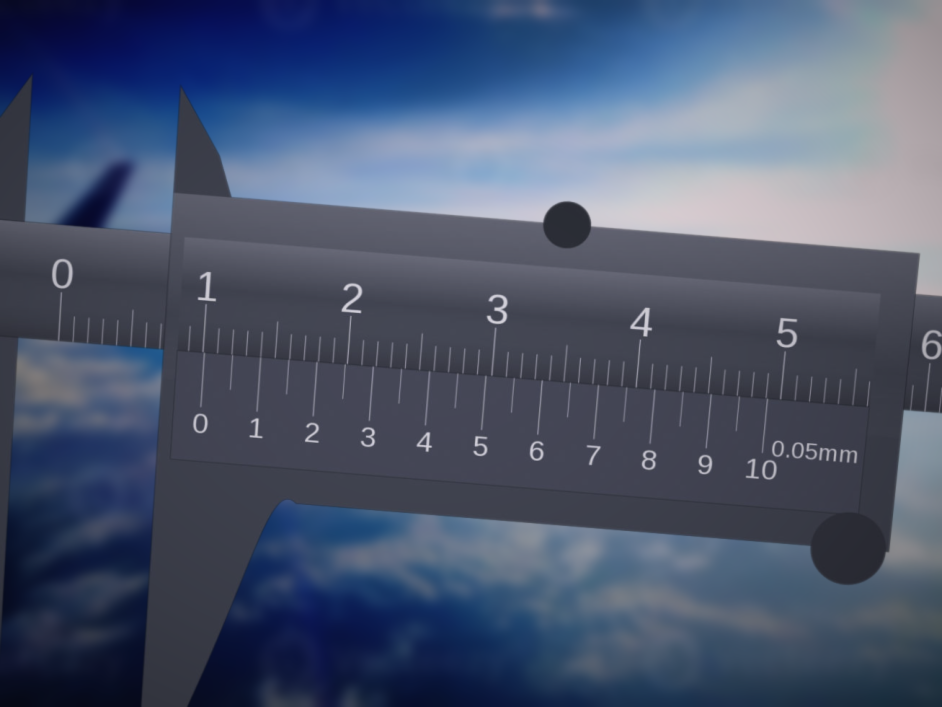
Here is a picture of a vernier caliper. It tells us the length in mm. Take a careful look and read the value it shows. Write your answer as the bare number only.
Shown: 10.1
